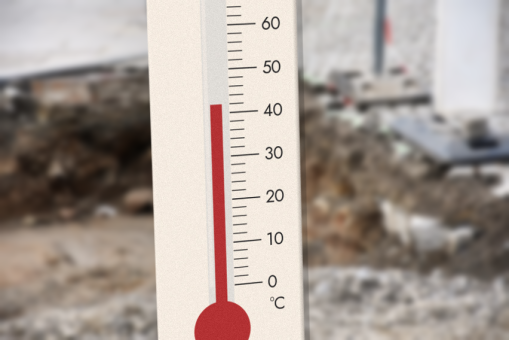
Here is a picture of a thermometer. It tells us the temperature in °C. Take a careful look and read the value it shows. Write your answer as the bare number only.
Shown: 42
